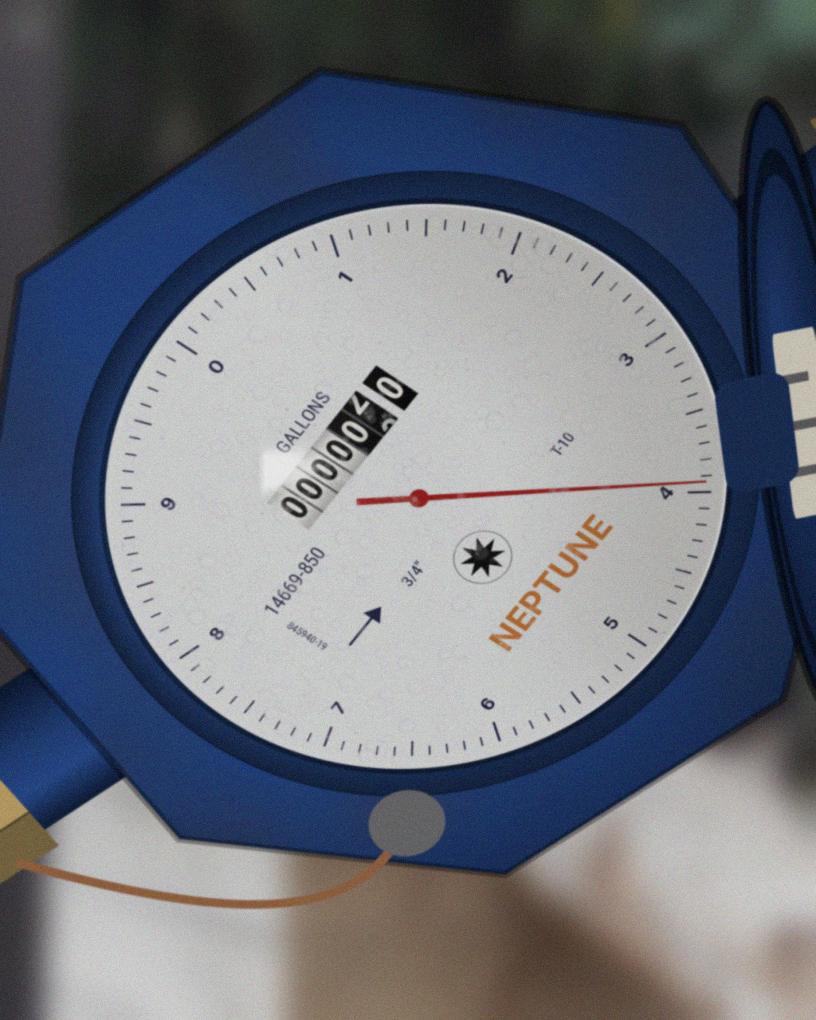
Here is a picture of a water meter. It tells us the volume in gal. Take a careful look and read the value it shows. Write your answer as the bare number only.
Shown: 23.9
